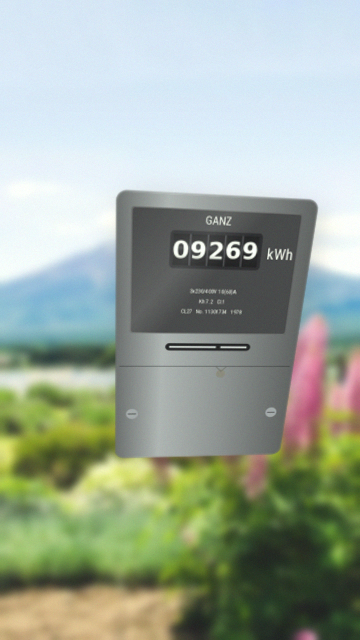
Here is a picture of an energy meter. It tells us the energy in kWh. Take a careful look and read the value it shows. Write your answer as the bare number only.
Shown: 9269
